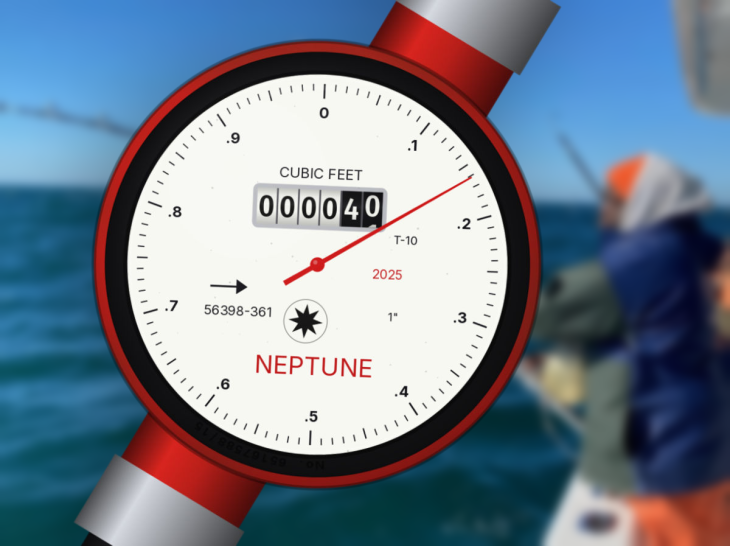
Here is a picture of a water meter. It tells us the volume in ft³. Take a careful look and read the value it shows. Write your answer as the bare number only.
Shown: 40.16
